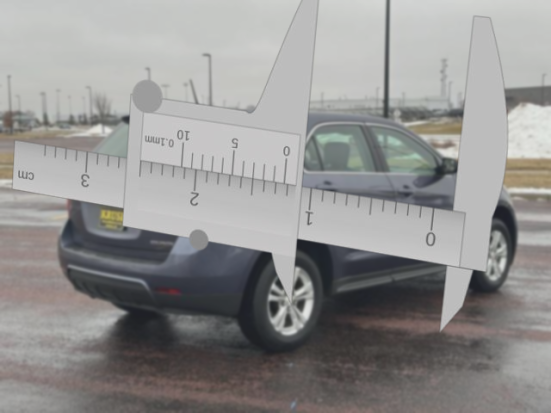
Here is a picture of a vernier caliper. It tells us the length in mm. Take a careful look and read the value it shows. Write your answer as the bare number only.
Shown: 12.3
